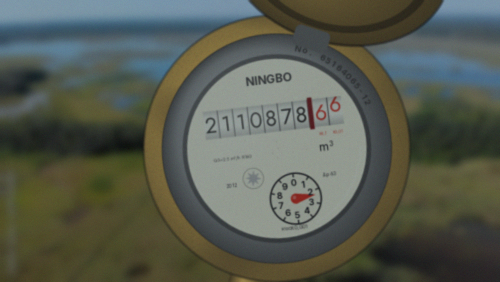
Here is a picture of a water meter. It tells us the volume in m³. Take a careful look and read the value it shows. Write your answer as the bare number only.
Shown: 2110878.662
